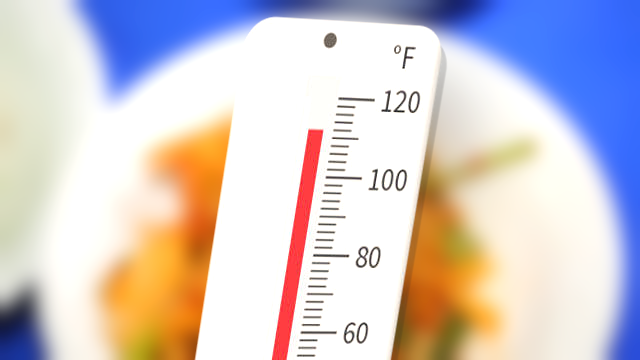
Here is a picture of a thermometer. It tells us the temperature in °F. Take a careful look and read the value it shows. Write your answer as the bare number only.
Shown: 112
